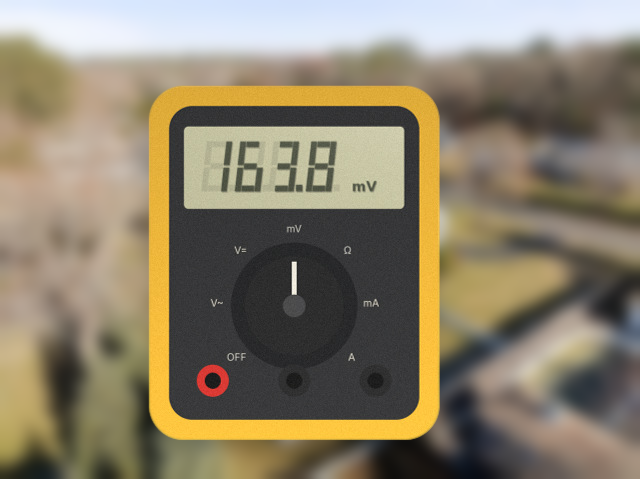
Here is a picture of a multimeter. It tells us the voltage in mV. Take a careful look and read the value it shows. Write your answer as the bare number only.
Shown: 163.8
